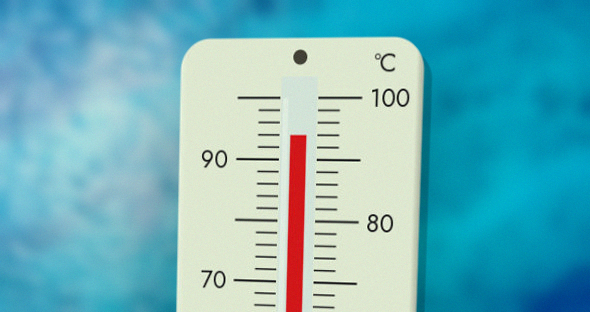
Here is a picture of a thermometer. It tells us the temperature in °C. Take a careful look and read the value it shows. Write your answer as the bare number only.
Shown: 94
